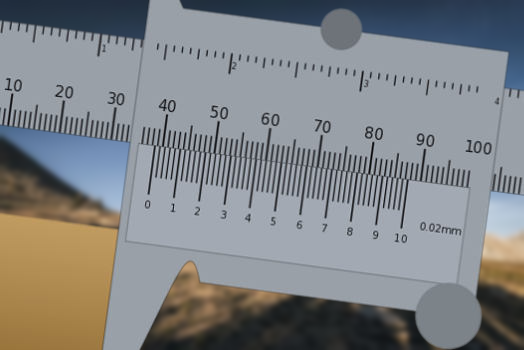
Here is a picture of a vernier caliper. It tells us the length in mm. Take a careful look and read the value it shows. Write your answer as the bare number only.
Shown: 38.5
